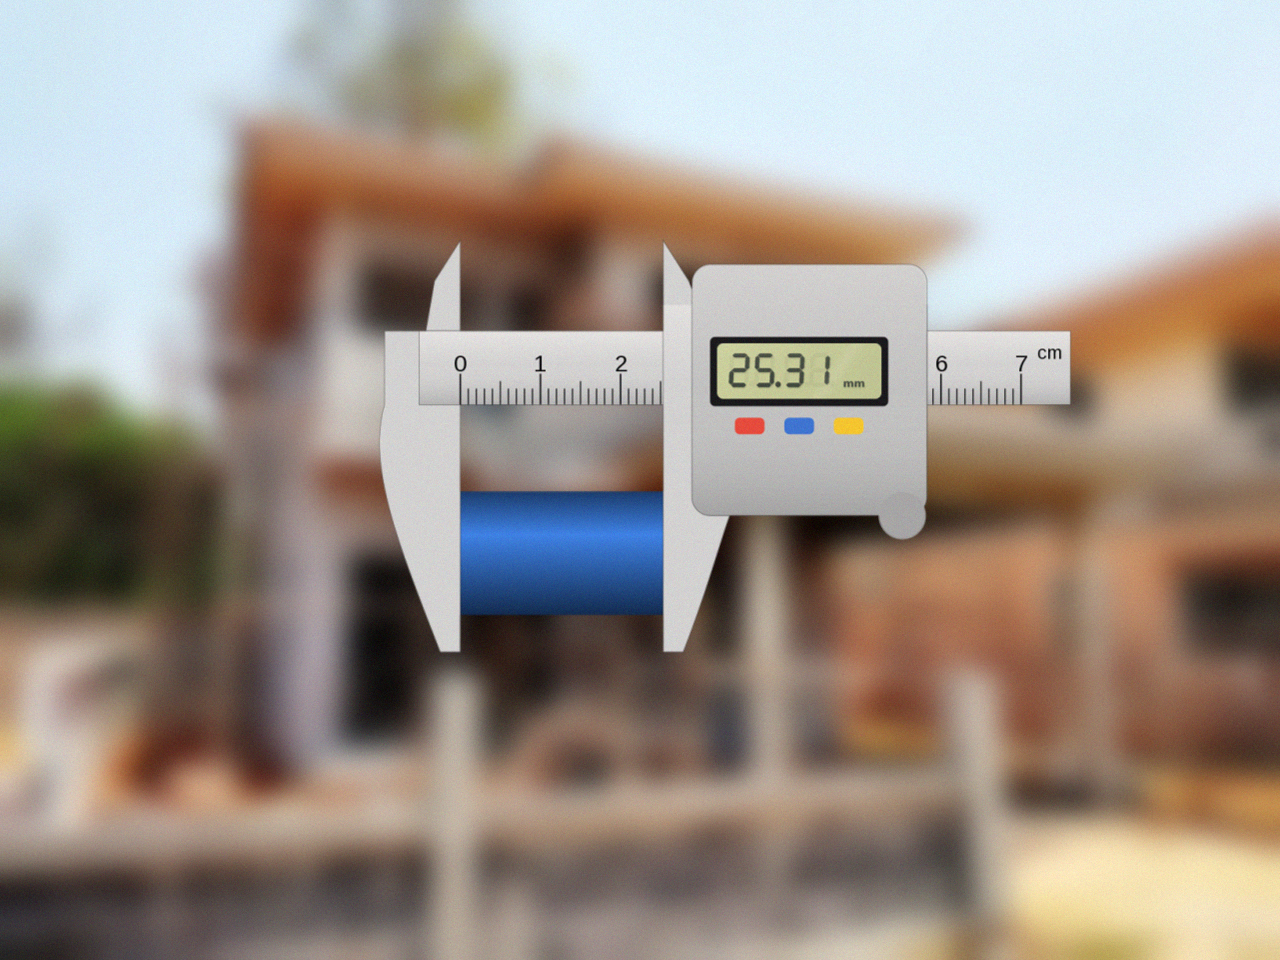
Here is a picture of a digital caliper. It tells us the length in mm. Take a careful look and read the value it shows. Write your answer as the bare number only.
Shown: 25.31
